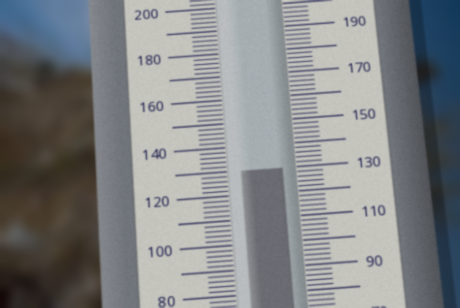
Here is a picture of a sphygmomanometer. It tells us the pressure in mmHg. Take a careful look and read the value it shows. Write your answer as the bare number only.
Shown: 130
